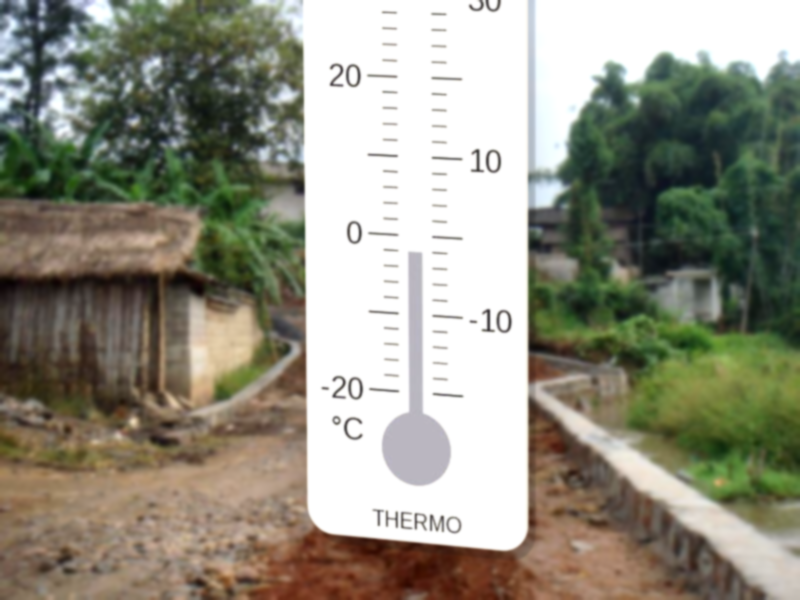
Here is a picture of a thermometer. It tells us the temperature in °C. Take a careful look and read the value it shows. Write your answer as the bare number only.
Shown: -2
